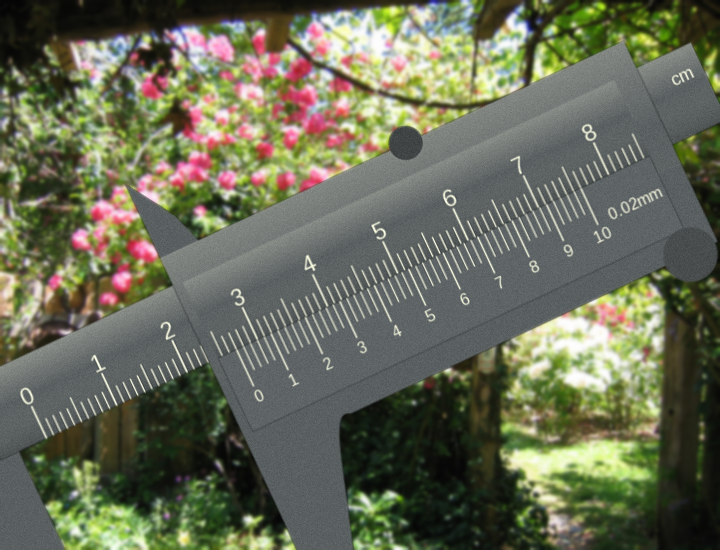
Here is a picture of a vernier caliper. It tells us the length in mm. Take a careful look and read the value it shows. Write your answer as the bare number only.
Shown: 27.0
